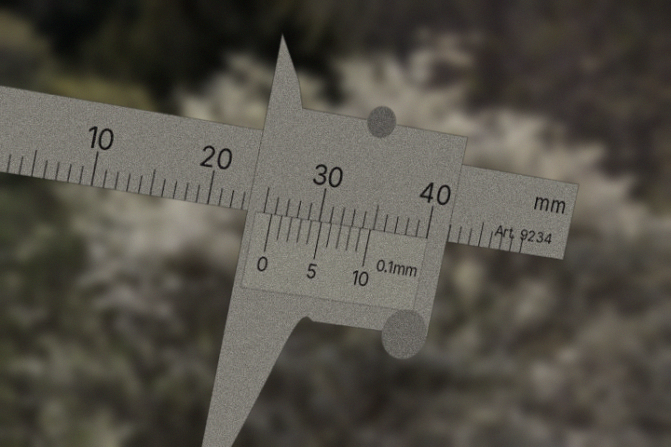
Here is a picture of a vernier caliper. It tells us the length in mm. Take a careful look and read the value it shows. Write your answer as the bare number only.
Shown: 25.7
